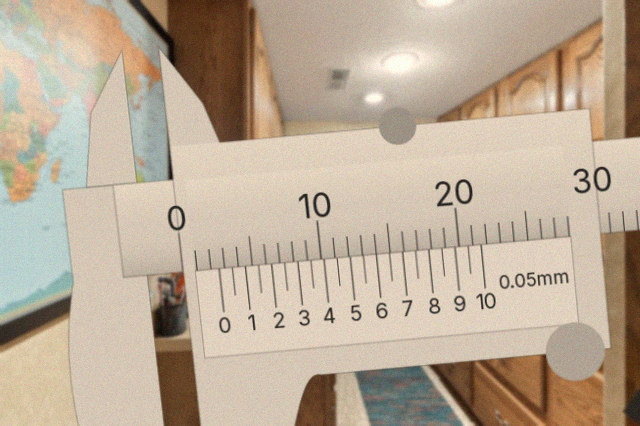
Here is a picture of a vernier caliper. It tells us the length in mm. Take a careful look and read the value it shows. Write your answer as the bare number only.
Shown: 2.6
